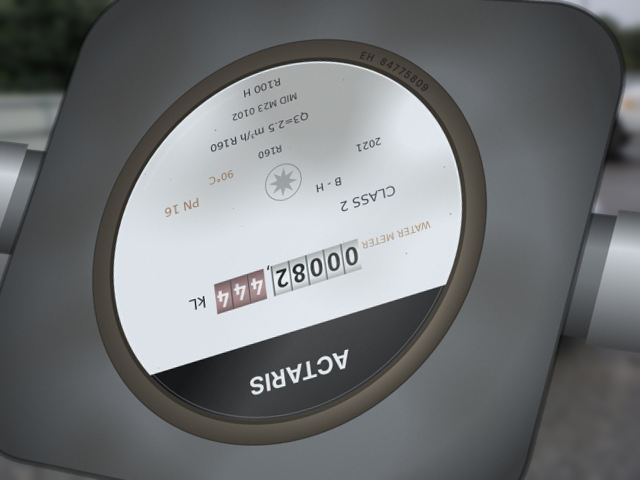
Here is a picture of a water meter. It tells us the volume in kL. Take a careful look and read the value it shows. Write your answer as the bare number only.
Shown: 82.444
